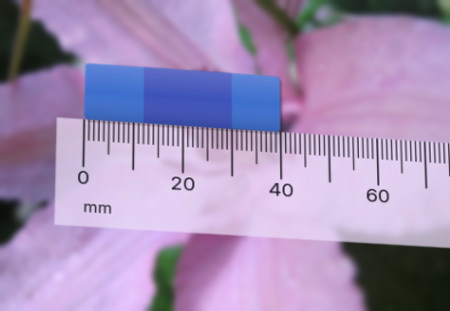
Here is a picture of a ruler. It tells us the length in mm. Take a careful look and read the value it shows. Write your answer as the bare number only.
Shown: 40
